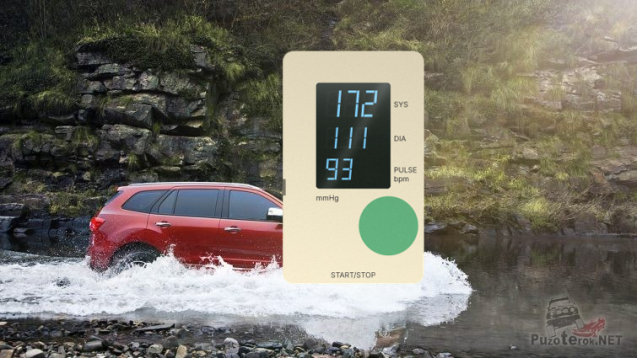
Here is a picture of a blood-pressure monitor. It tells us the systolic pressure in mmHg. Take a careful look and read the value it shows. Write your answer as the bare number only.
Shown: 172
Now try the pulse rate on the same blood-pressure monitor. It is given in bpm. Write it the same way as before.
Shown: 93
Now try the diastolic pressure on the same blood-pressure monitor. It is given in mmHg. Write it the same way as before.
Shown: 111
